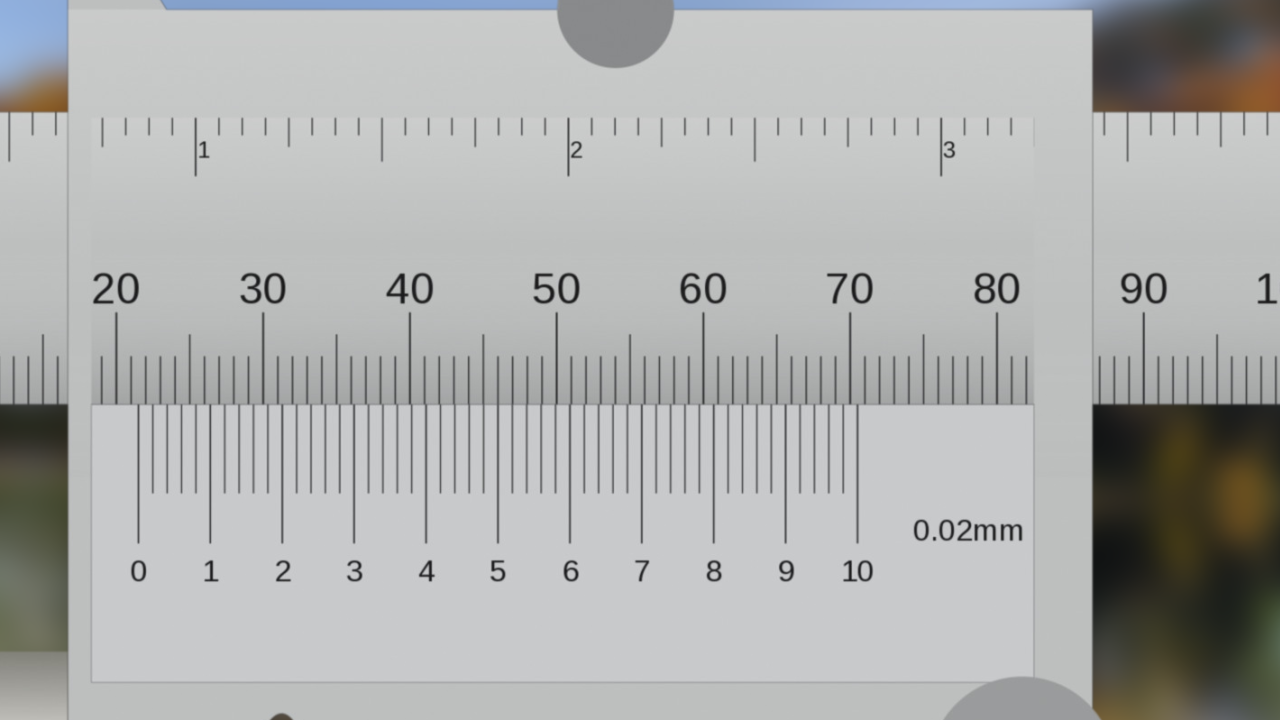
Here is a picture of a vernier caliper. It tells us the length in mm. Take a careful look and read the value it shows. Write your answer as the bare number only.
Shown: 21.5
